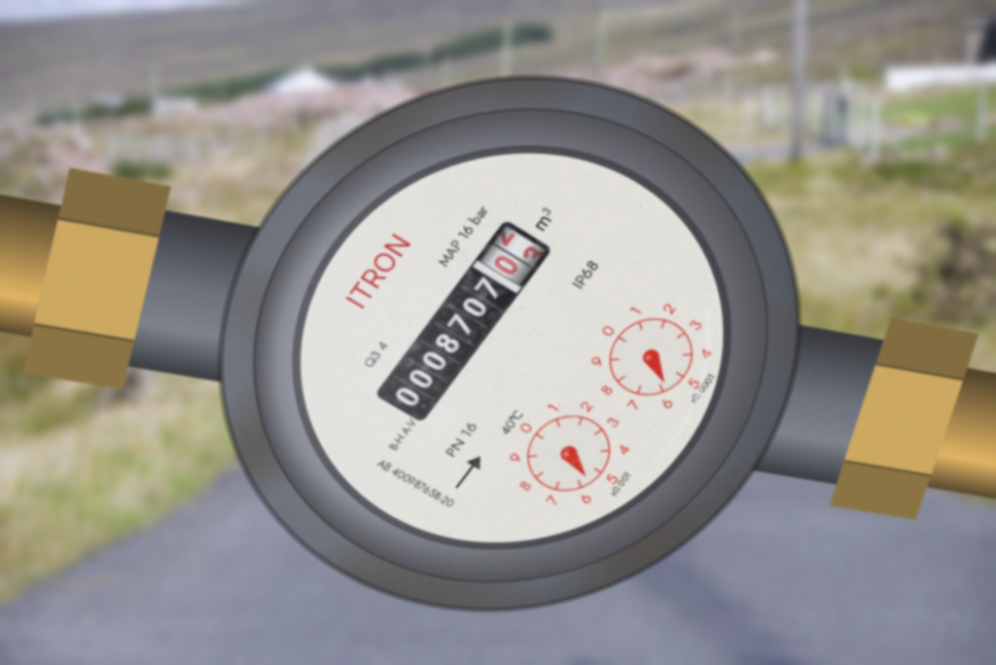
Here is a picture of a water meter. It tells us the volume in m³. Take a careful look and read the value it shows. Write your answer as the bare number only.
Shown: 8707.0255
